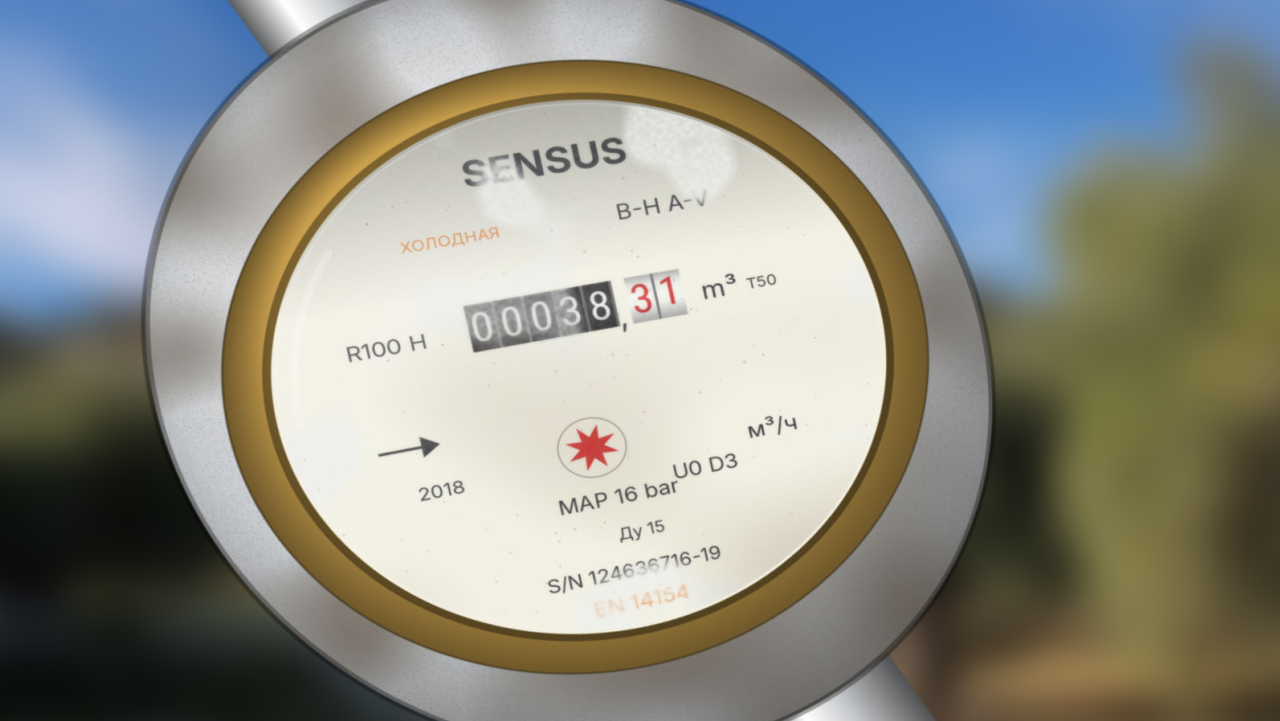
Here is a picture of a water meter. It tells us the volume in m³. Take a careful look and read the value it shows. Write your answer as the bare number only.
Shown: 38.31
